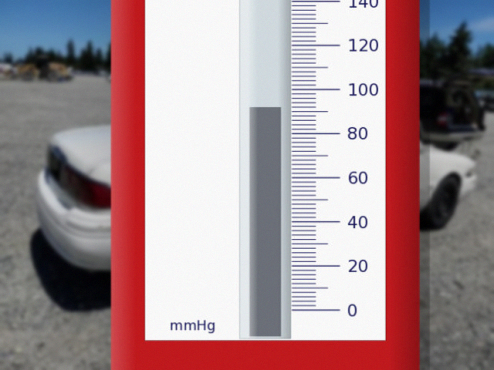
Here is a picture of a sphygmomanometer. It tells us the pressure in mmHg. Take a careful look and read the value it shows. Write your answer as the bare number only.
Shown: 92
